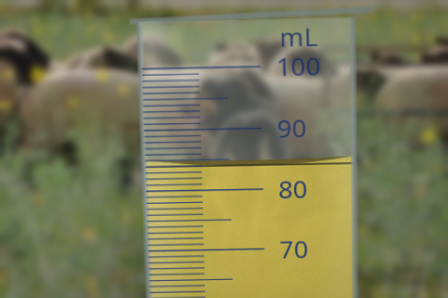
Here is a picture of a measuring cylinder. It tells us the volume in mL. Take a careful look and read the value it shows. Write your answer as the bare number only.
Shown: 84
